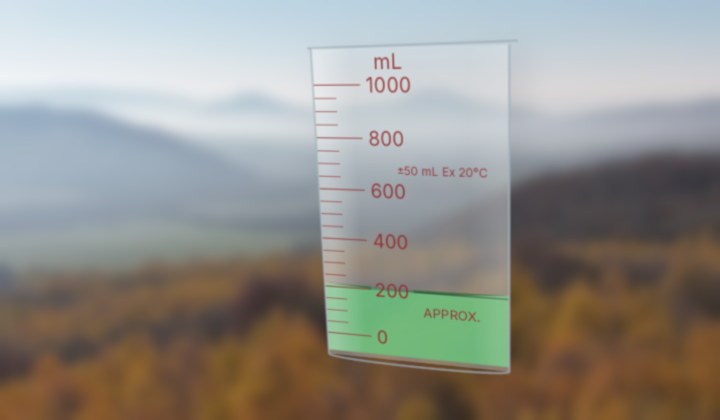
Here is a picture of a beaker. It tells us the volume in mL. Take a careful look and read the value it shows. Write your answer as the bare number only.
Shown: 200
